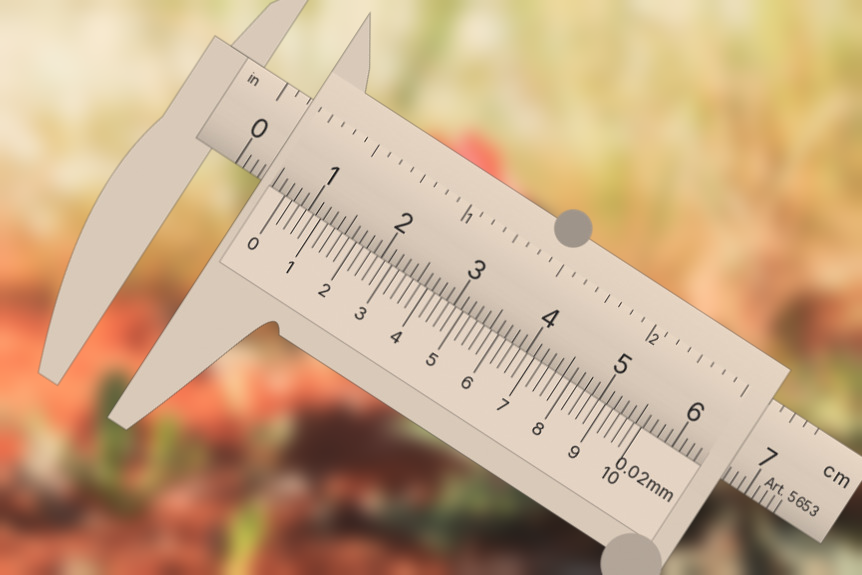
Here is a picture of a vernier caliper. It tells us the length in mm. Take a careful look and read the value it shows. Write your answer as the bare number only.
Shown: 6.8
